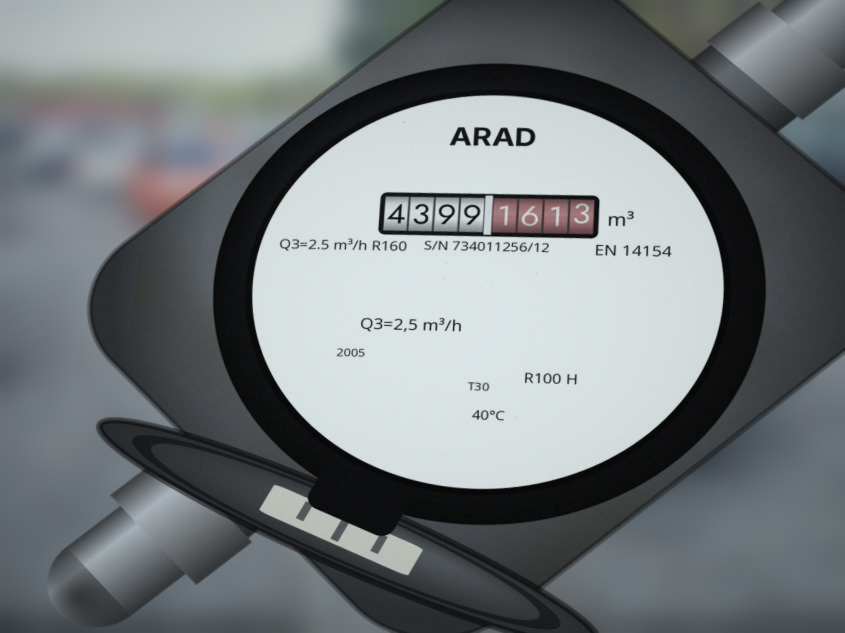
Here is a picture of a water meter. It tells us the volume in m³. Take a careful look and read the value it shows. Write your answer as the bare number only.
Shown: 4399.1613
